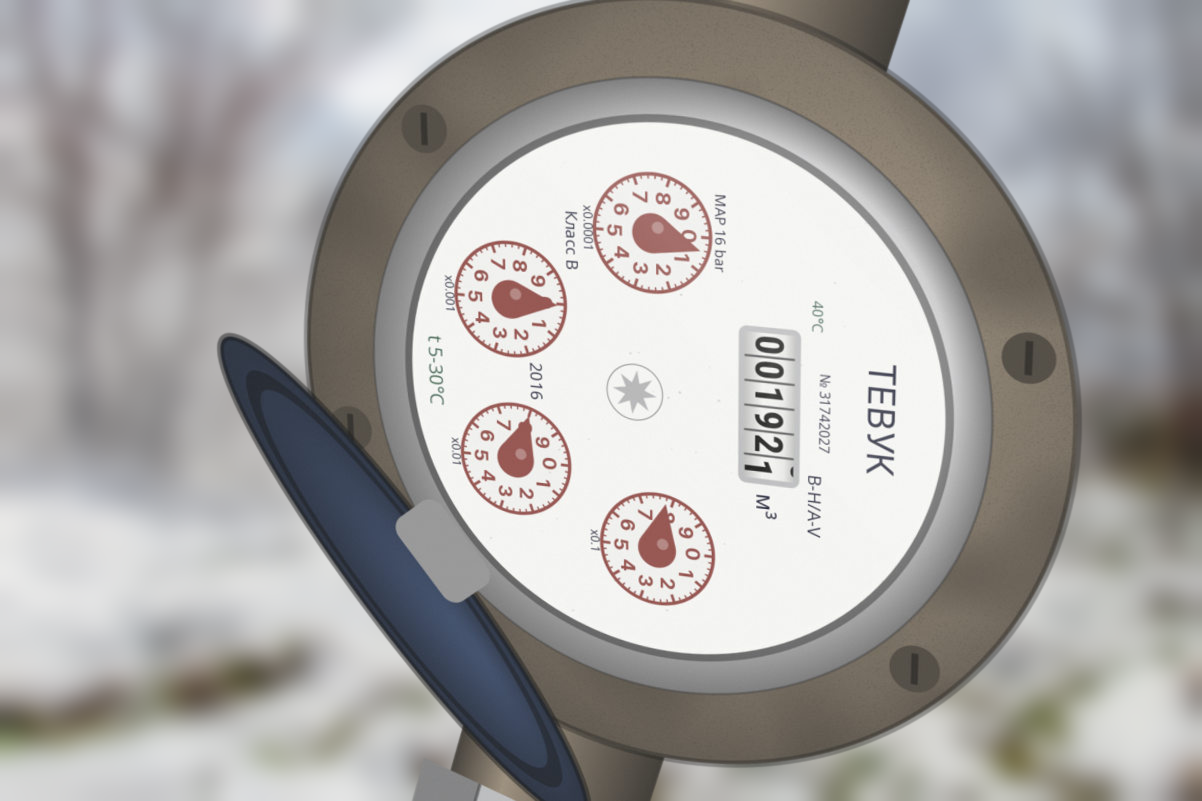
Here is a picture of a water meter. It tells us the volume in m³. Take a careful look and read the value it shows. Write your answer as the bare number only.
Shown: 1920.7800
